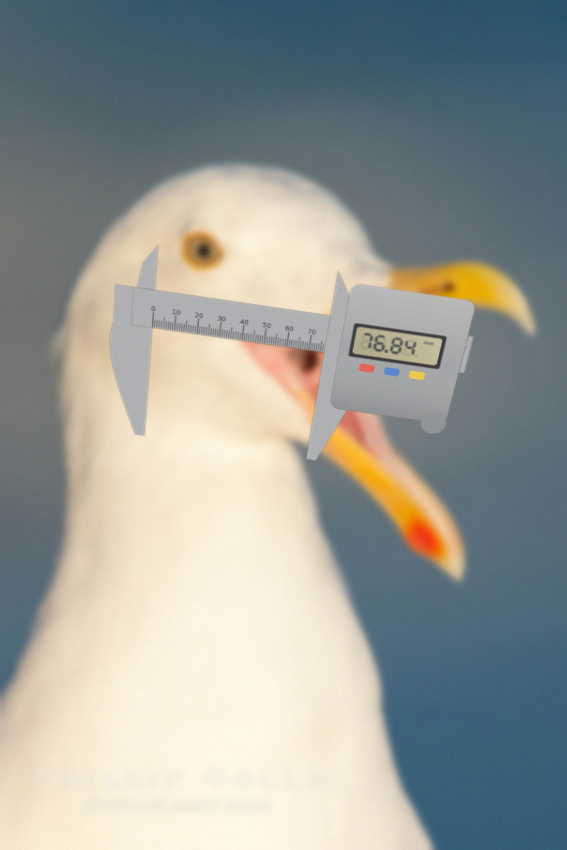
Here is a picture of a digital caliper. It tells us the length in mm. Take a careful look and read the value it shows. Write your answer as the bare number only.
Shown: 76.84
